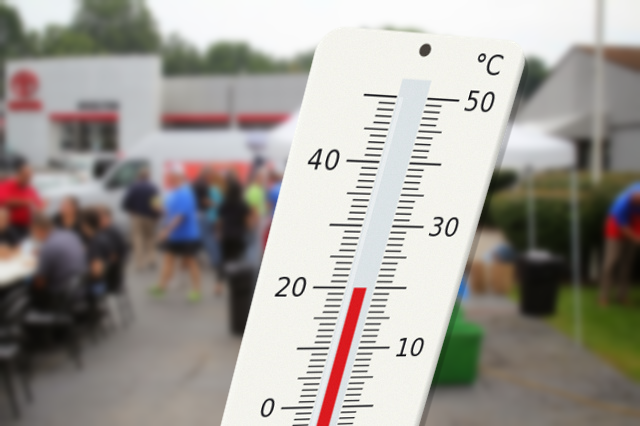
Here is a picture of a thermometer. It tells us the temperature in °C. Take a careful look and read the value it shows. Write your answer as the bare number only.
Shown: 20
